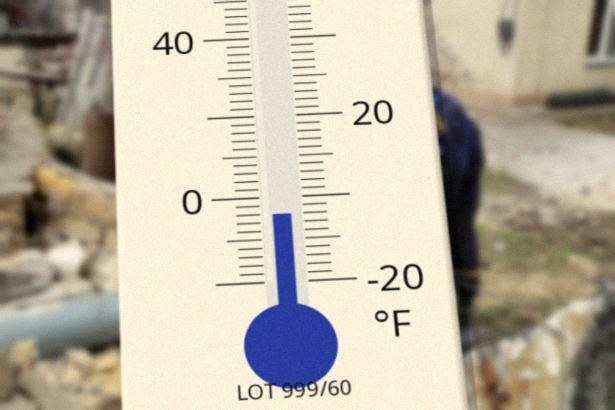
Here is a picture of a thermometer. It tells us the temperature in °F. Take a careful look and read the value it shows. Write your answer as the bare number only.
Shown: -4
